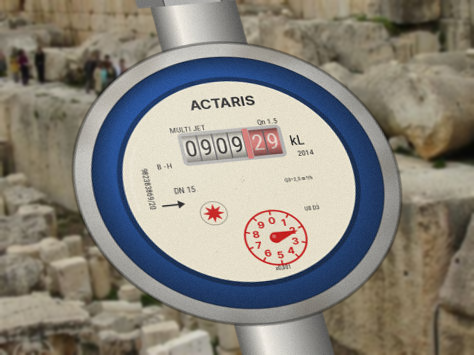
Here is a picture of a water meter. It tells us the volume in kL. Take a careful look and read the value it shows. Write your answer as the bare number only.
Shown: 909.292
